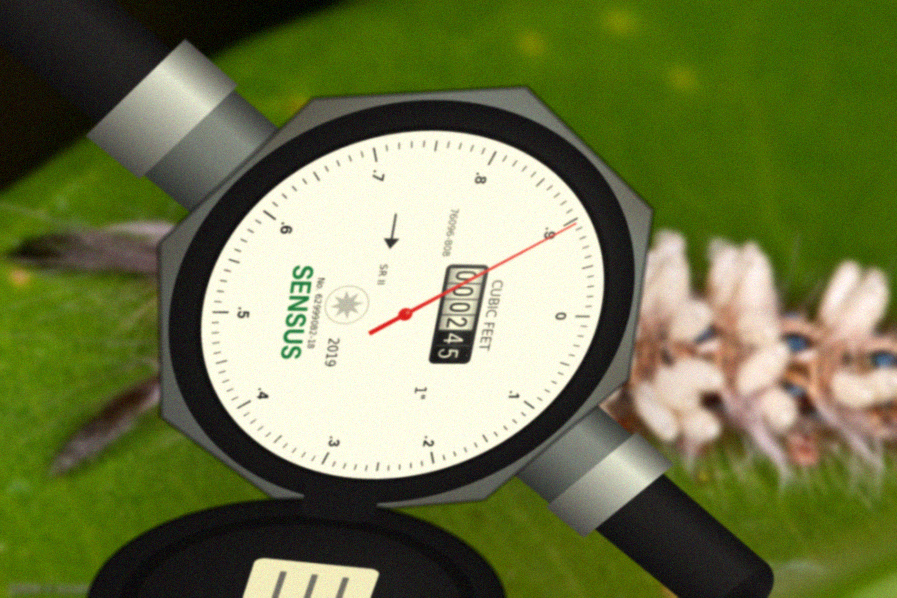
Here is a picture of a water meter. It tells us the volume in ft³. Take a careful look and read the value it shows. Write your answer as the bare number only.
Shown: 244.90
